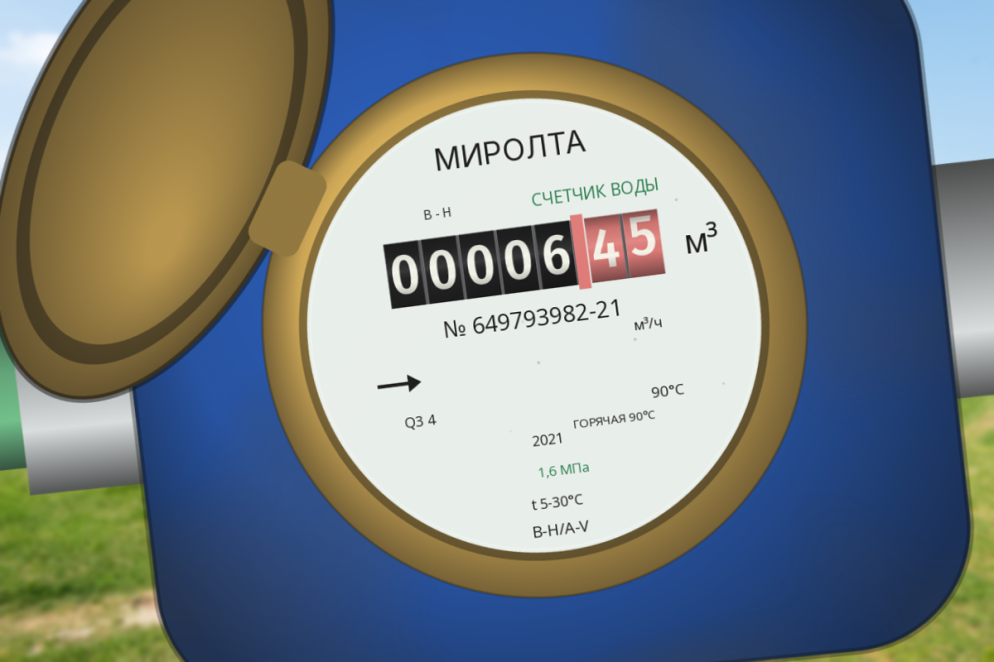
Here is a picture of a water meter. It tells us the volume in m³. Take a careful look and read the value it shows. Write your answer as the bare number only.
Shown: 6.45
